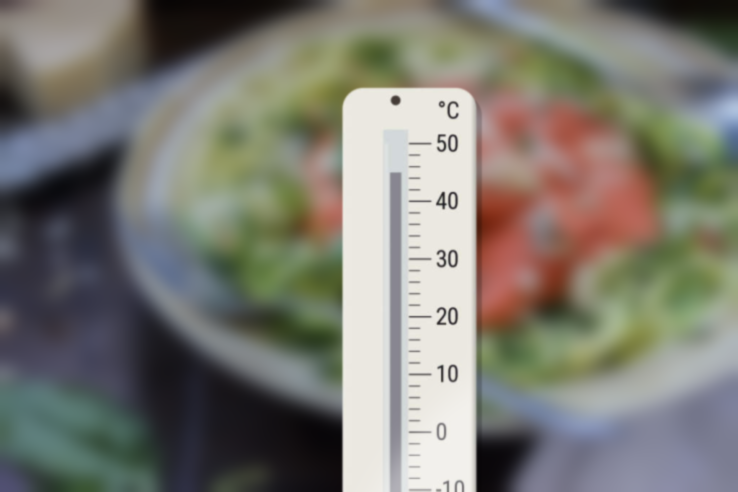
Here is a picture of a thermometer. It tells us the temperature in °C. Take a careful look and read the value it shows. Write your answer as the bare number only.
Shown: 45
